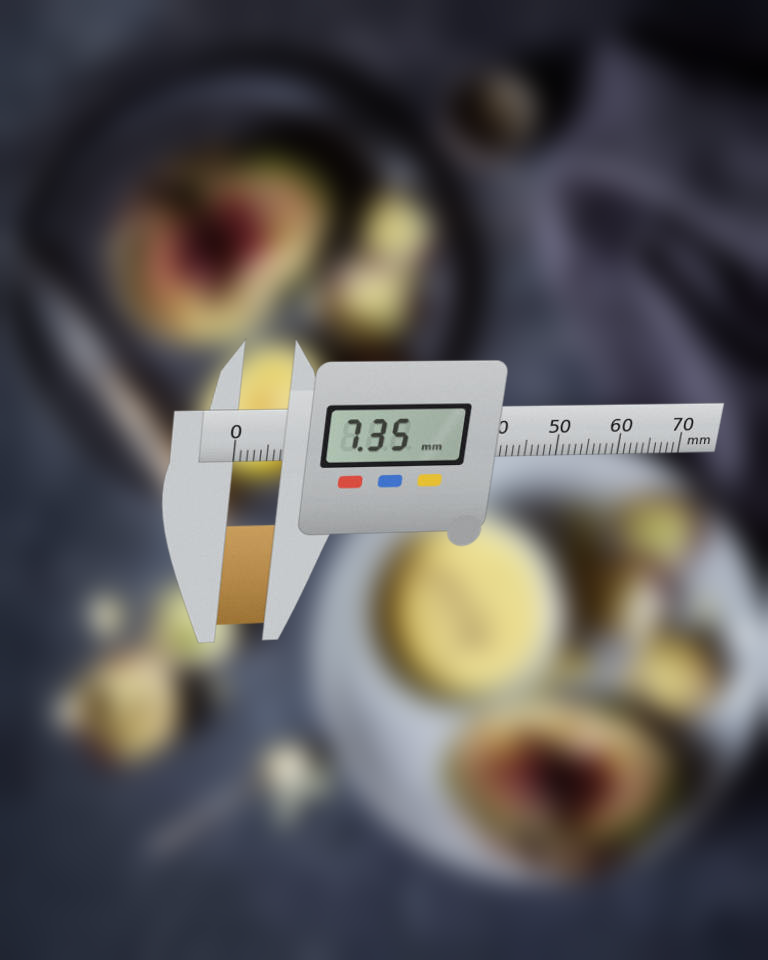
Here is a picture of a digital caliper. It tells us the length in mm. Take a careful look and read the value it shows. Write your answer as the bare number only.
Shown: 7.35
